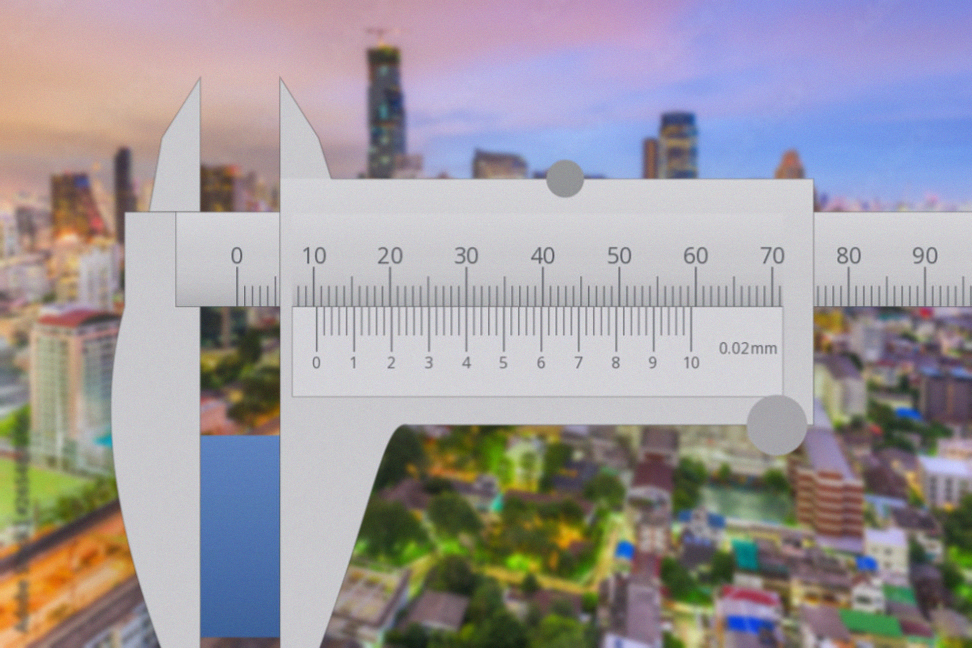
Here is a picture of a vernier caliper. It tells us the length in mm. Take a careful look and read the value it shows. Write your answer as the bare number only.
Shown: 10.4
